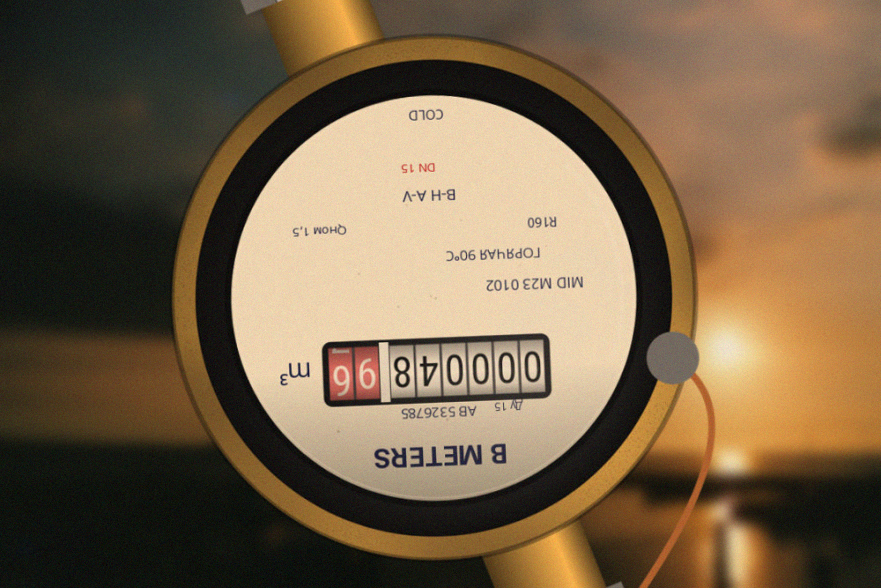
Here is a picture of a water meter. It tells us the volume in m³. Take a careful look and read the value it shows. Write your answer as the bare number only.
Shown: 48.96
